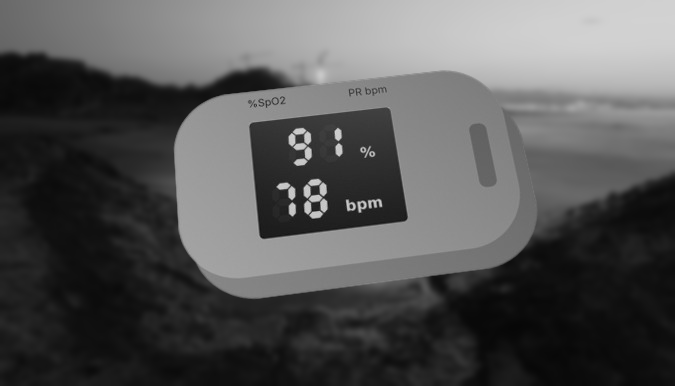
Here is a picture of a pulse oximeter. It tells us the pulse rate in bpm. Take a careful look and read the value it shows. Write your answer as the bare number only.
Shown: 78
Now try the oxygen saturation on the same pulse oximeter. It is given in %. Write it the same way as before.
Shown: 91
